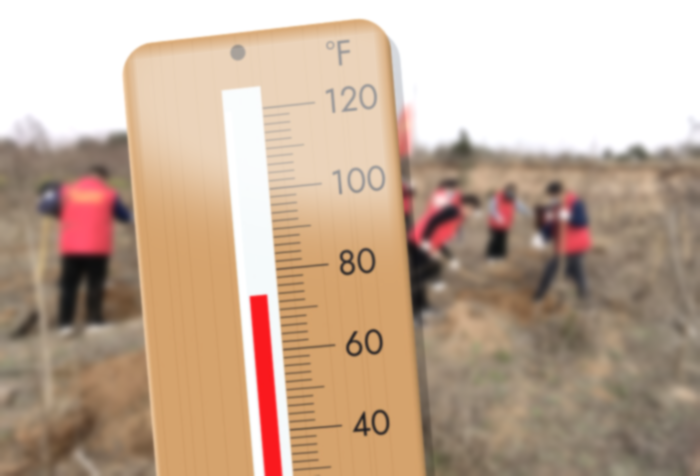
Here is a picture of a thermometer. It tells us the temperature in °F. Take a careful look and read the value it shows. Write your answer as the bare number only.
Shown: 74
